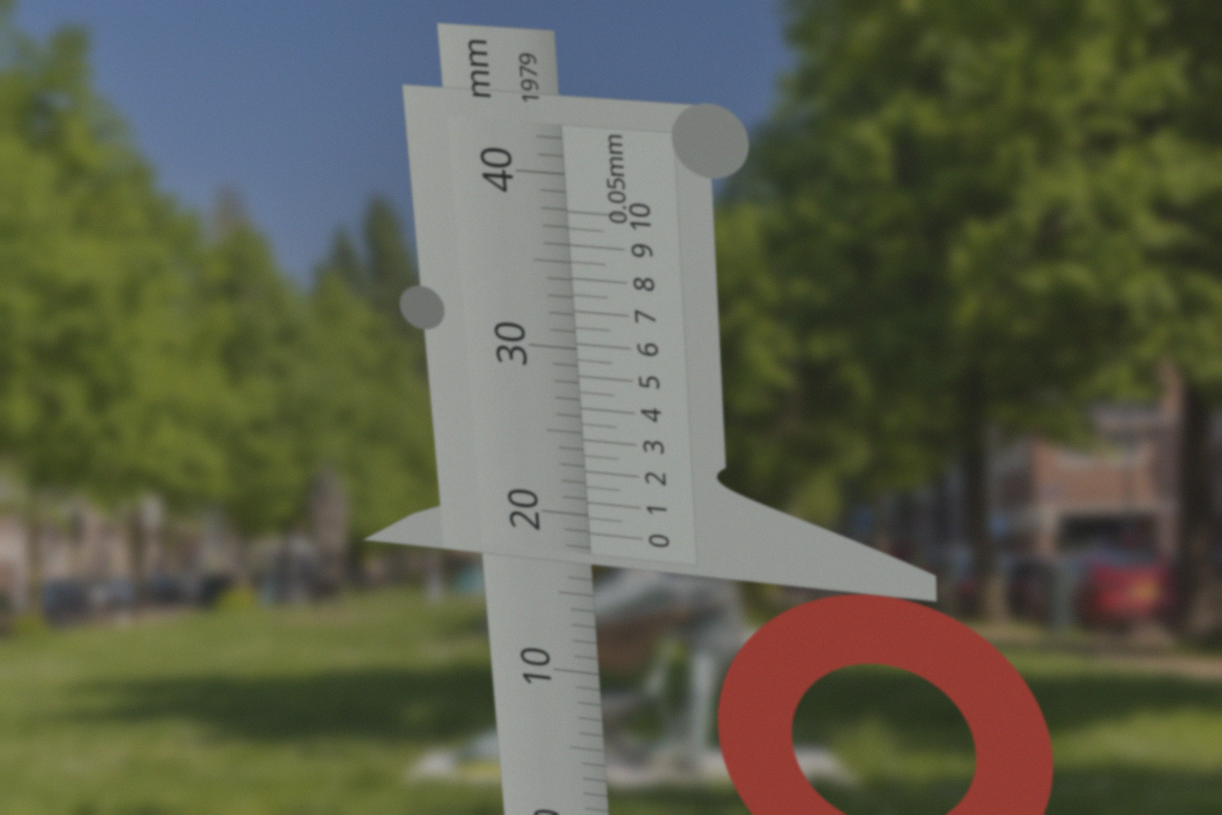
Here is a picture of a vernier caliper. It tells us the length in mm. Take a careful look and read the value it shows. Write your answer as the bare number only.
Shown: 18.9
